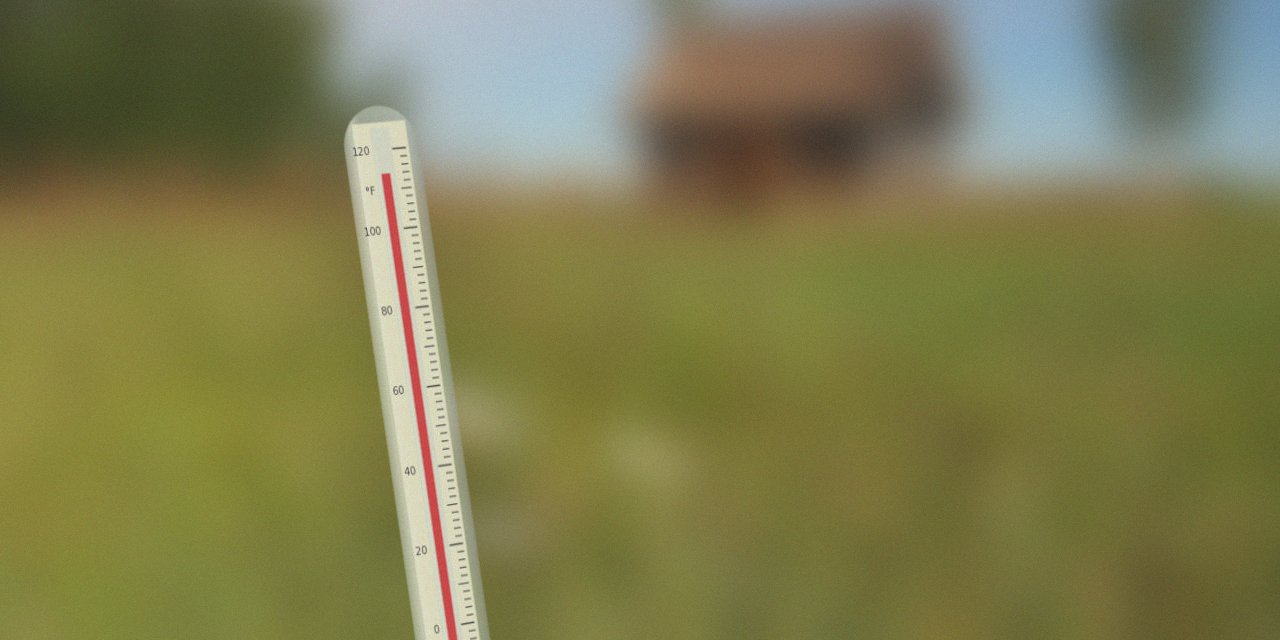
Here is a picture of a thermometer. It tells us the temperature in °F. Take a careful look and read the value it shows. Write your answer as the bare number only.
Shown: 114
